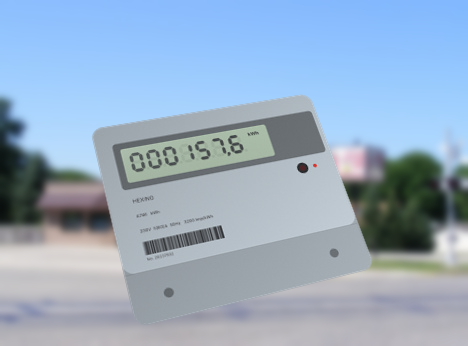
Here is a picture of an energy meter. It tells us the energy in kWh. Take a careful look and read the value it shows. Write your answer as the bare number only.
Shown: 157.6
